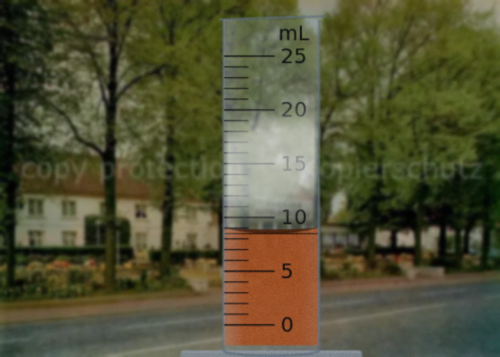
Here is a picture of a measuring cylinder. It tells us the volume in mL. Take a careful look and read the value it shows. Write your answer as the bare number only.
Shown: 8.5
